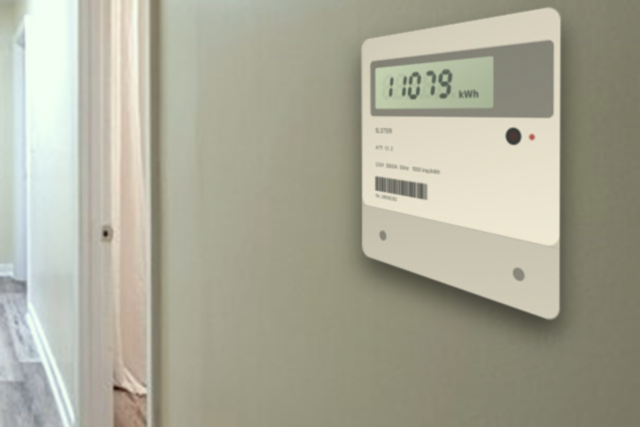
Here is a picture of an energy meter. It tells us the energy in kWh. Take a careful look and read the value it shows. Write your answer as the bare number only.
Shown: 11079
